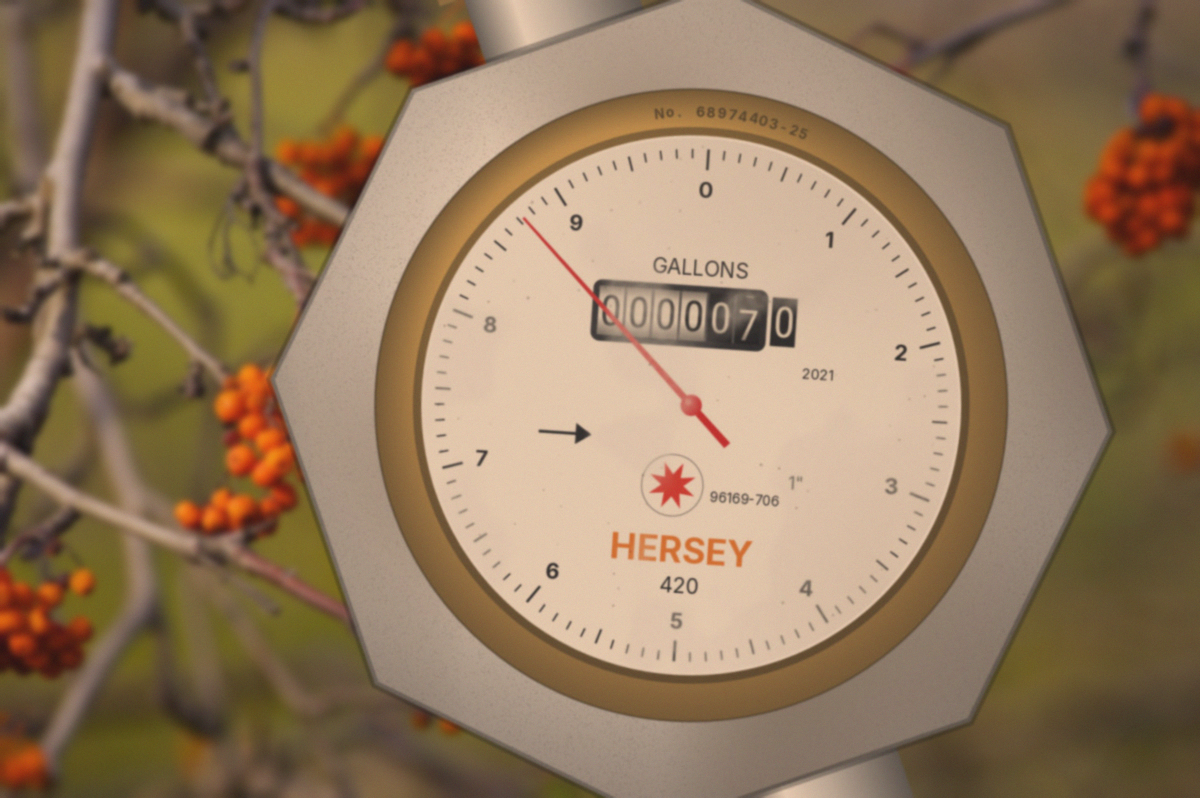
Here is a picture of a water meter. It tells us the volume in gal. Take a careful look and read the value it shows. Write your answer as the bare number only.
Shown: 68.7
